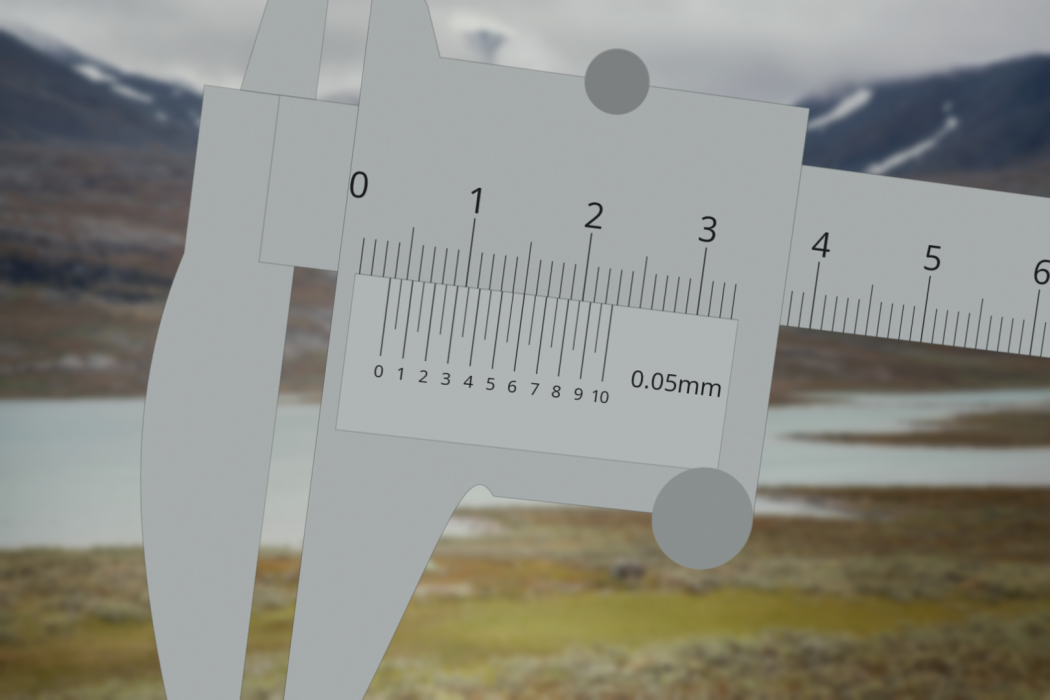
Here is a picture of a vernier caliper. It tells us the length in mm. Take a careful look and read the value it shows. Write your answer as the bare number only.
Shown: 3.6
